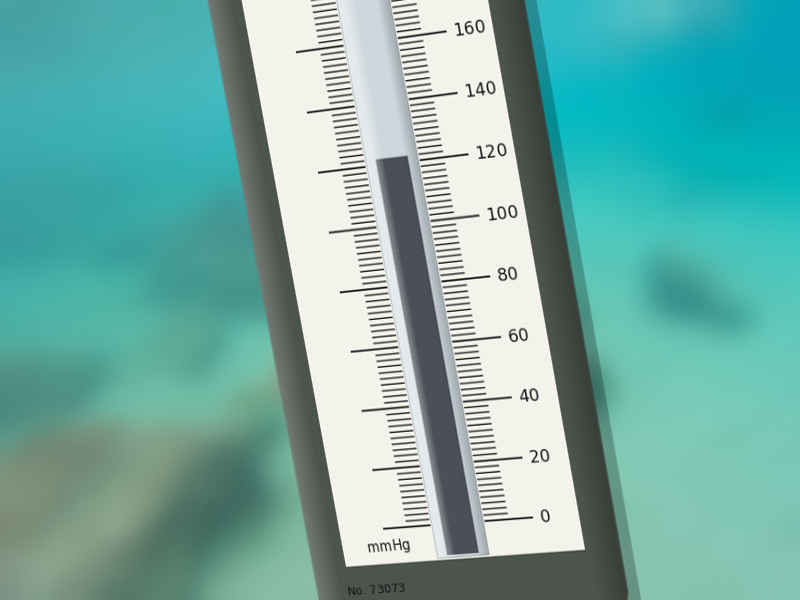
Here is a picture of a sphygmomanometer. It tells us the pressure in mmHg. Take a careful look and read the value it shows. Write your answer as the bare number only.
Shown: 122
